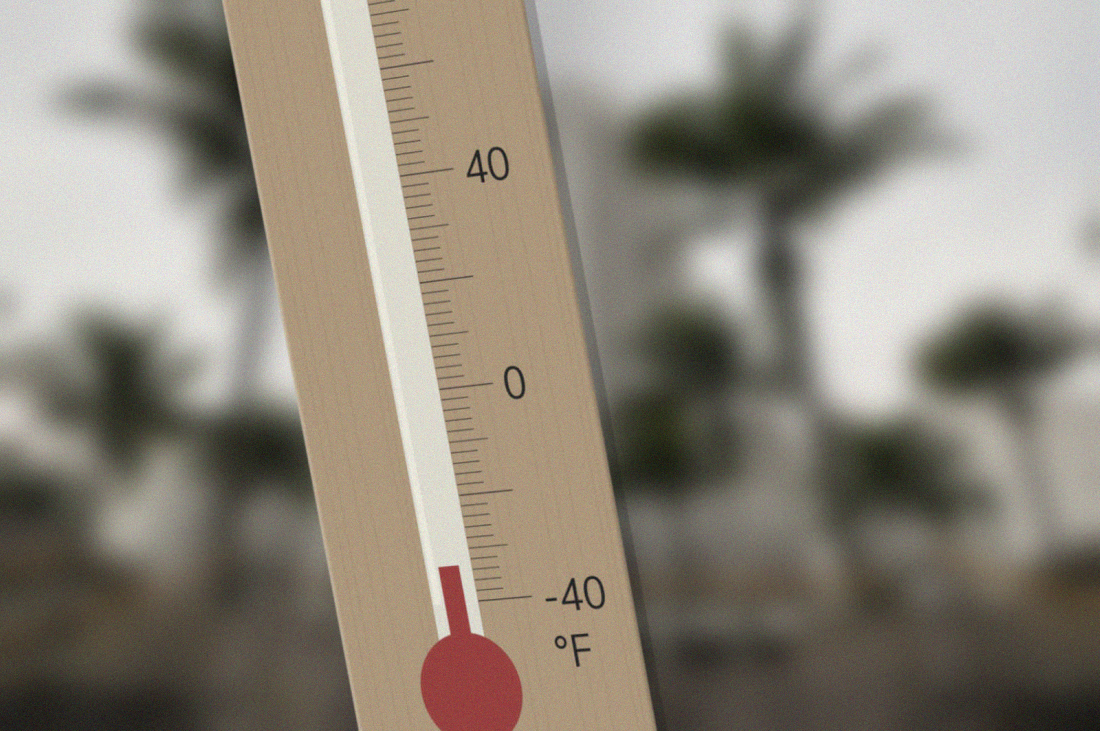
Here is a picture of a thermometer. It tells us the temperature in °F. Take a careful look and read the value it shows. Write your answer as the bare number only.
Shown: -33
